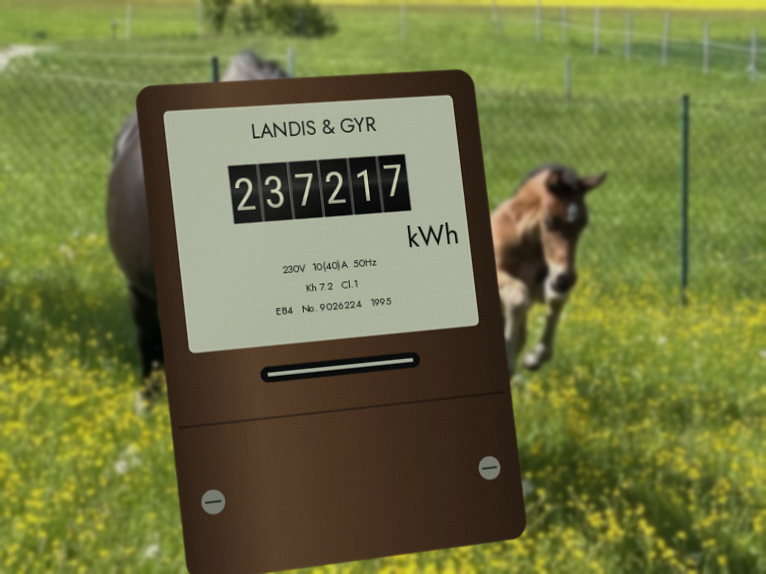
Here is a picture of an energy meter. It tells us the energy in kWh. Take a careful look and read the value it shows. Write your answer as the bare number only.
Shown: 237217
